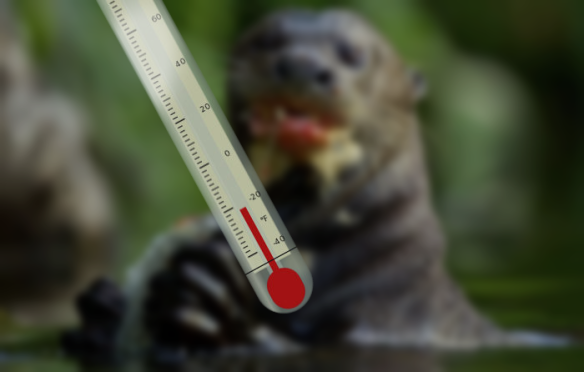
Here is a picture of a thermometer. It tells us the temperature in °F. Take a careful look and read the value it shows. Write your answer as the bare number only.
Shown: -22
